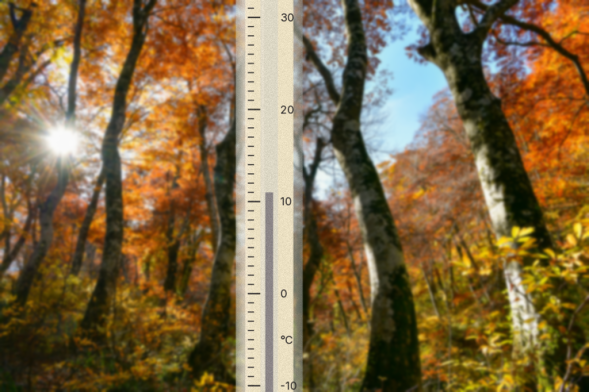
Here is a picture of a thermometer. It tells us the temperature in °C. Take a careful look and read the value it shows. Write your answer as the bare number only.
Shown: 11
